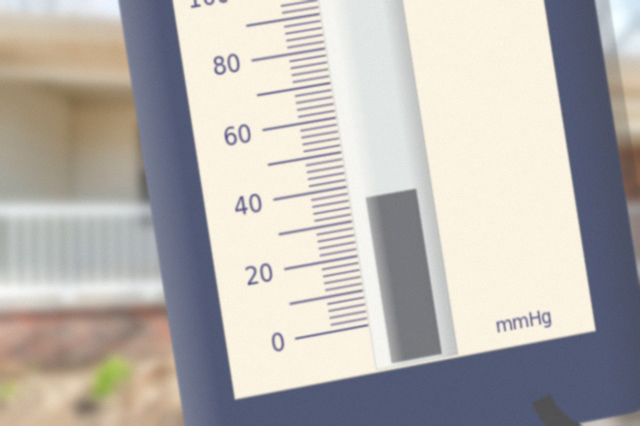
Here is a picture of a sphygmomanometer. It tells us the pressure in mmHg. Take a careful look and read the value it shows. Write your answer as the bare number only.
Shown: 36
